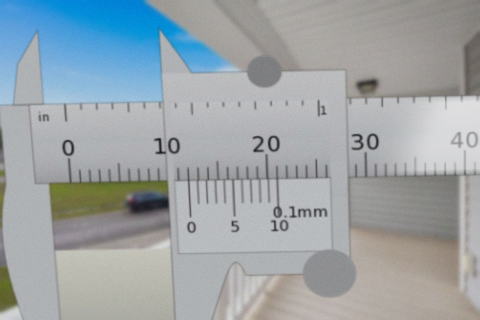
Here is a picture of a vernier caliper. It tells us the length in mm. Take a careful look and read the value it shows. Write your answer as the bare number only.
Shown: 12.0
